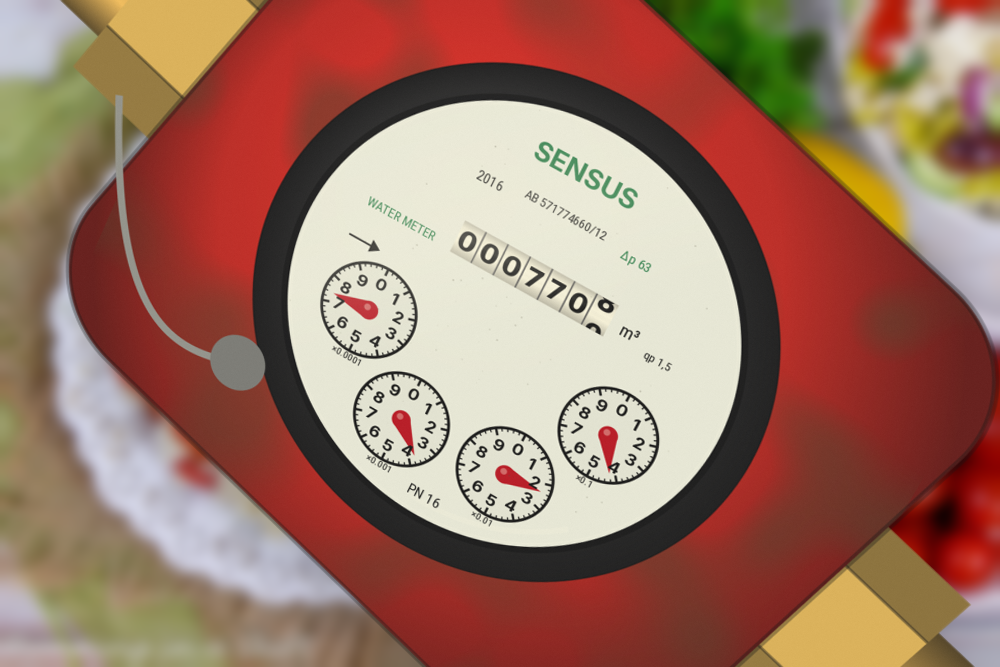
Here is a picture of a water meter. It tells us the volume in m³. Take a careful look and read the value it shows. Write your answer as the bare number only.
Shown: 7708.4237
